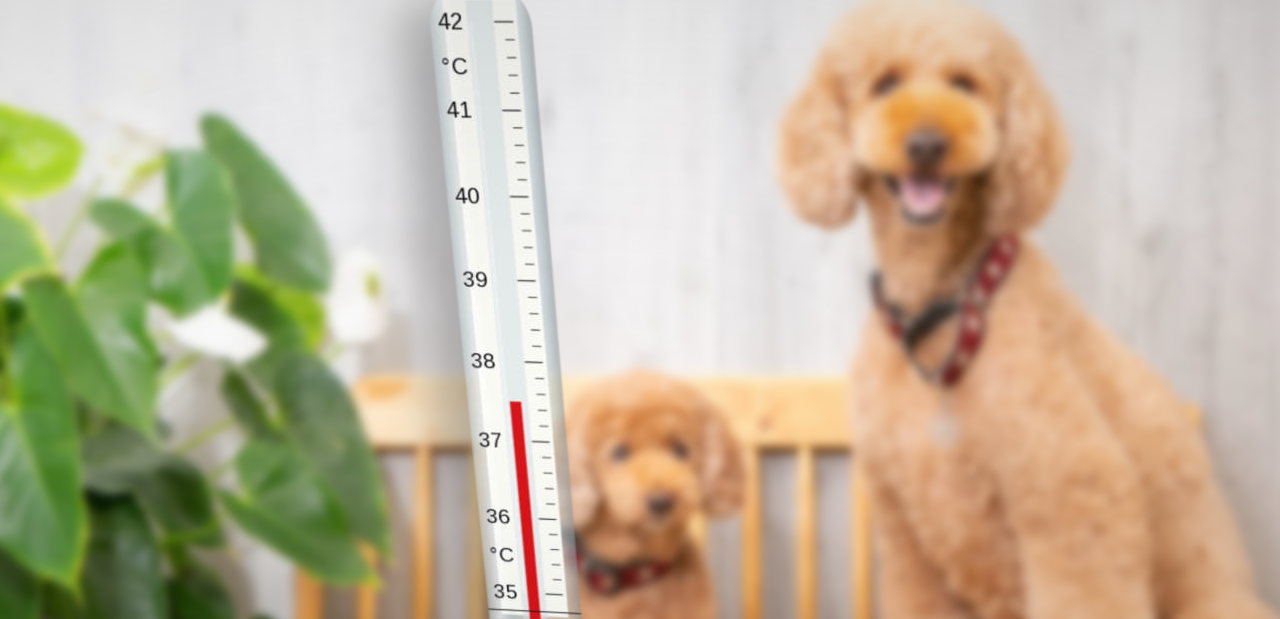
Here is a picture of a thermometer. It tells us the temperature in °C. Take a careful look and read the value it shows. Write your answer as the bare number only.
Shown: 37.5
